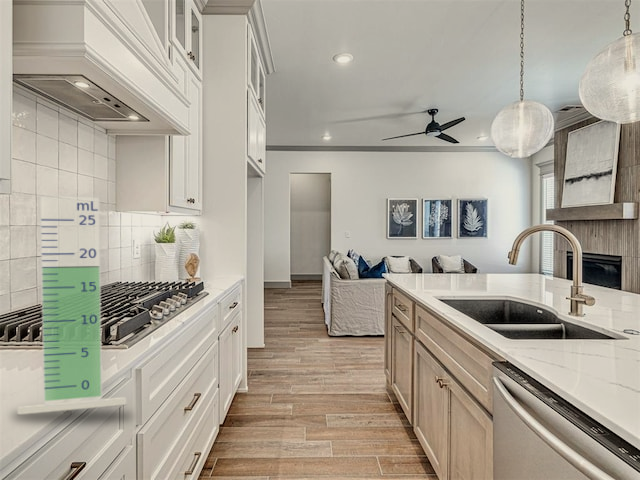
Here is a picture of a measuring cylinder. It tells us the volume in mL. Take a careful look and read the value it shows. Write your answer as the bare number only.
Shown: 18
